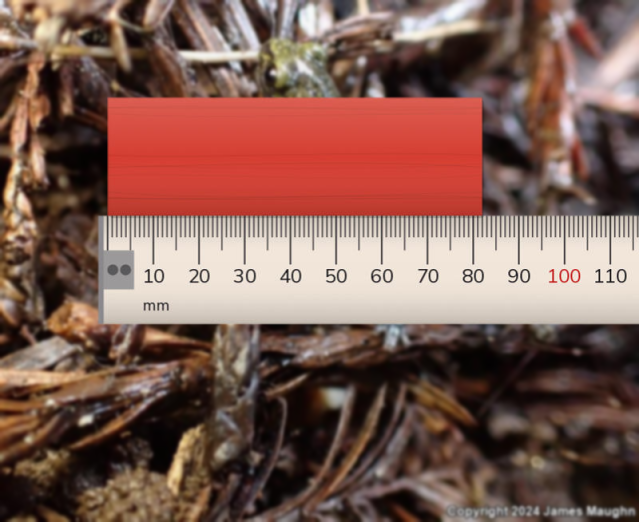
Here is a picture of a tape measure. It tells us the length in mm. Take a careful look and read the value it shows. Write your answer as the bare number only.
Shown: 82
